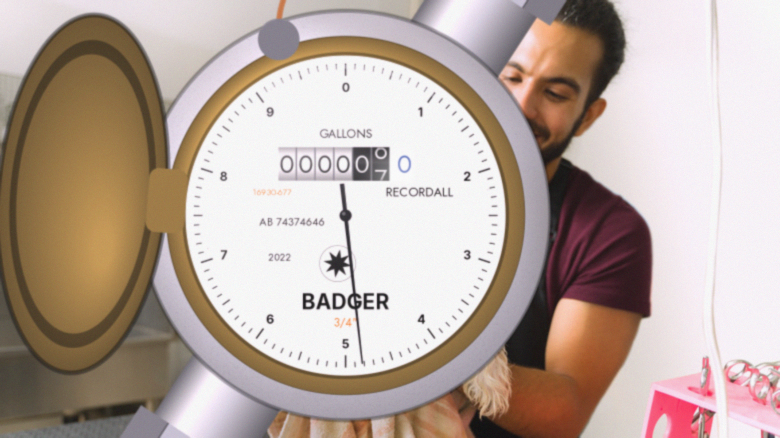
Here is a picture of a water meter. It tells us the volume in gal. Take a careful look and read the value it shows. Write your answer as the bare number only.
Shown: 64.8
